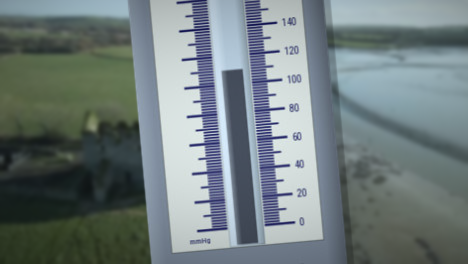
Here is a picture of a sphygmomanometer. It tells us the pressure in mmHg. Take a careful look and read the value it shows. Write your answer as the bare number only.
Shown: 110
